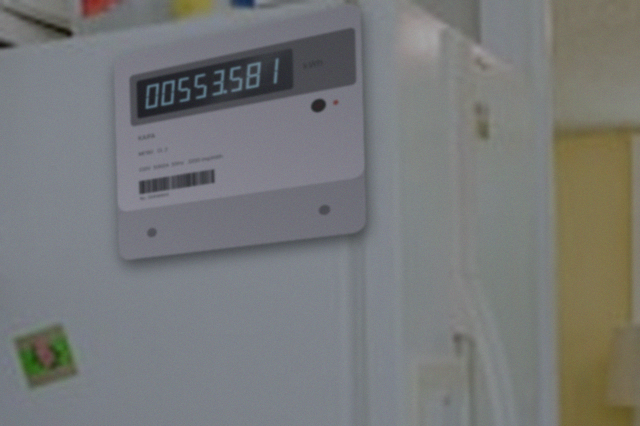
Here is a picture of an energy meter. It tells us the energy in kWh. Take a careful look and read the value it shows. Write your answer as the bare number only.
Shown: 553.581
